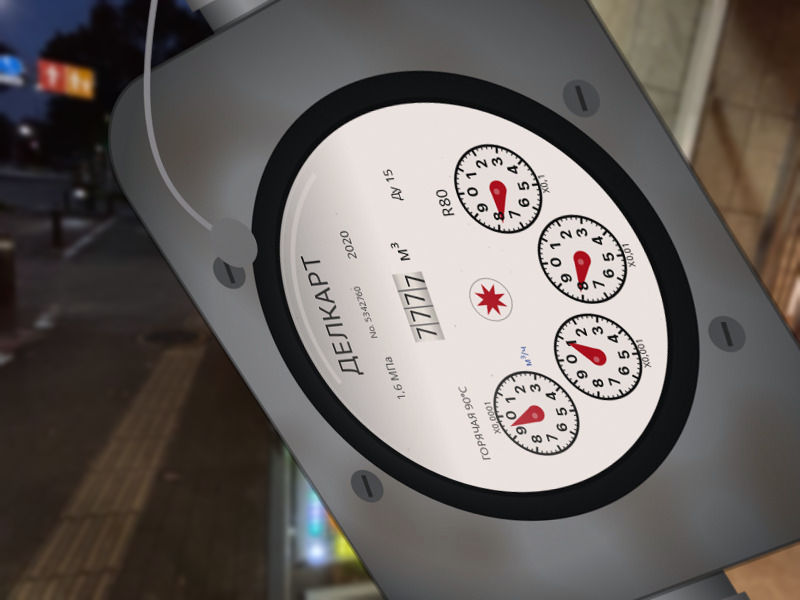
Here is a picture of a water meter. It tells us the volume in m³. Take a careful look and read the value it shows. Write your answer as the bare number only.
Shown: 7776.7809
